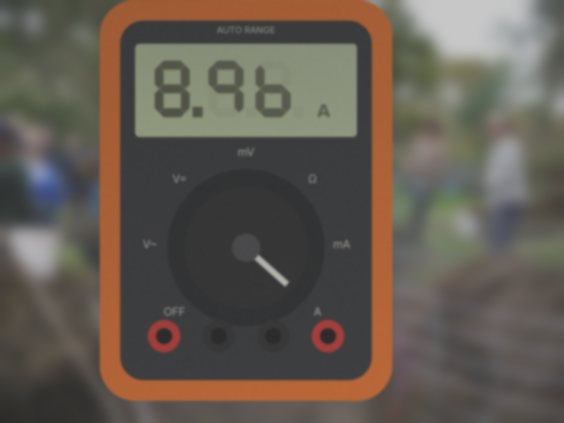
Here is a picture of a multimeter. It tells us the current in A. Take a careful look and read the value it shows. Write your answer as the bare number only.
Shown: 8.96
